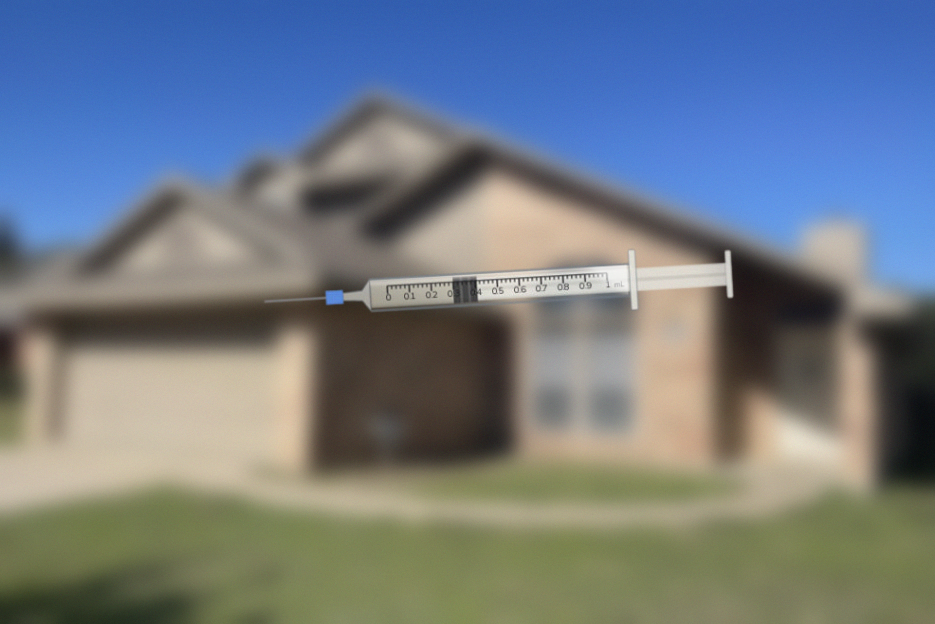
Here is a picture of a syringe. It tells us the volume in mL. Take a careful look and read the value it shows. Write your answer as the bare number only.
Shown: 0.3
